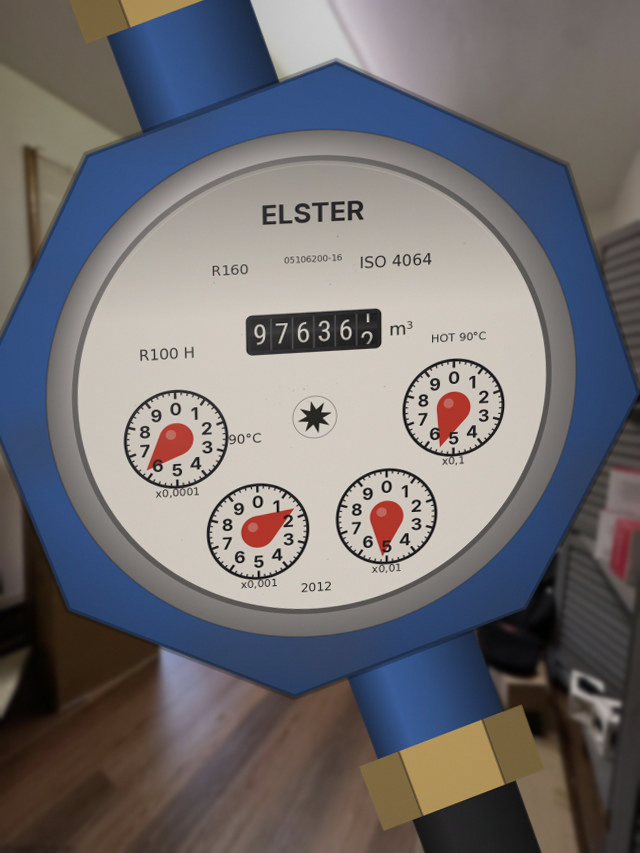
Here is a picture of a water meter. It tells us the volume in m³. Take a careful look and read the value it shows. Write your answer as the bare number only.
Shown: 976361.5516
